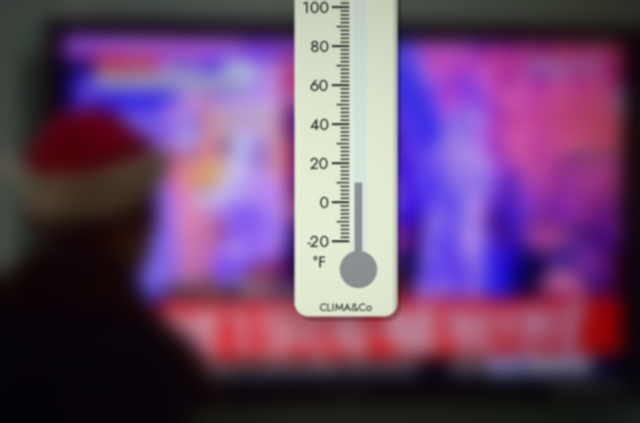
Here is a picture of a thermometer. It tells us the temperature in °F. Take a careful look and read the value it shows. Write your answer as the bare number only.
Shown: 10
